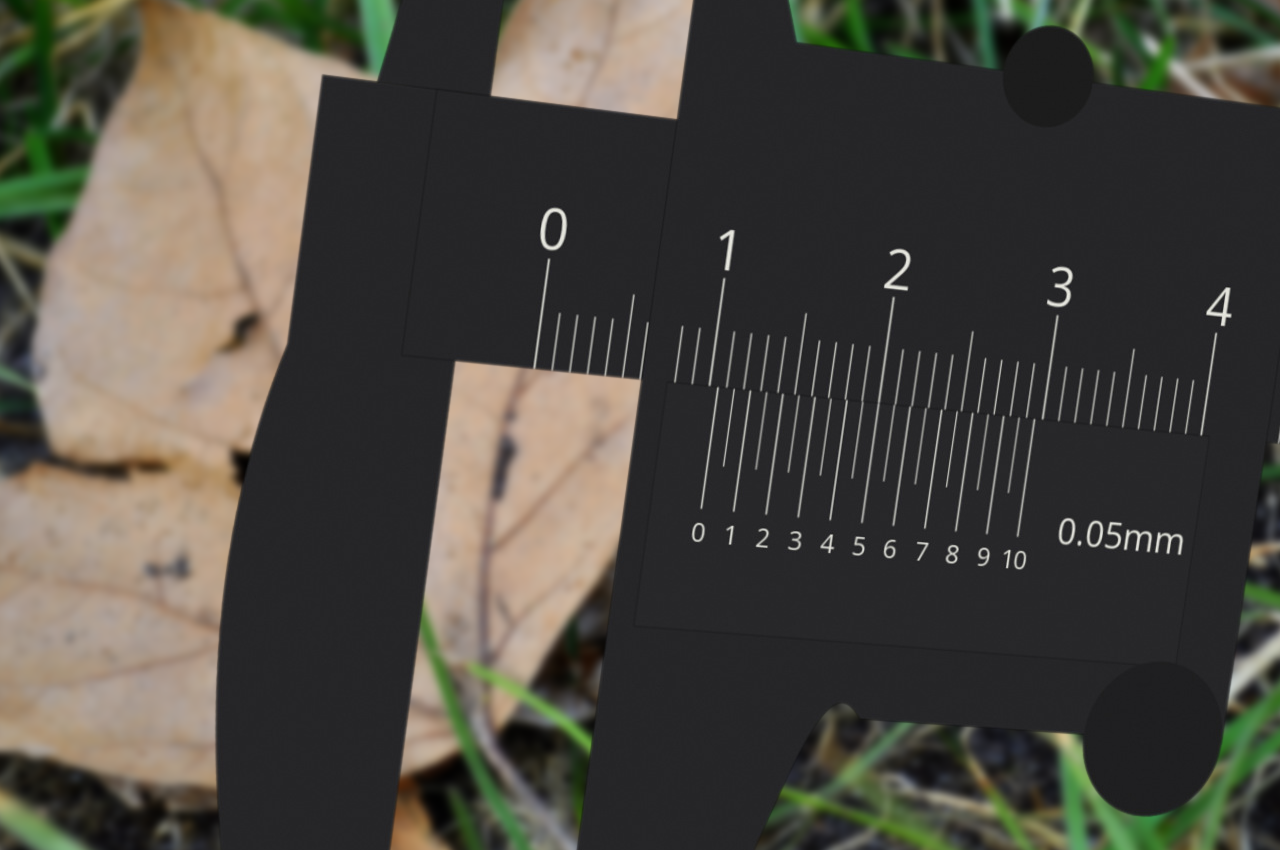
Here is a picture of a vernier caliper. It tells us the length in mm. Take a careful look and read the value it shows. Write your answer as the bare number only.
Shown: 10.5
